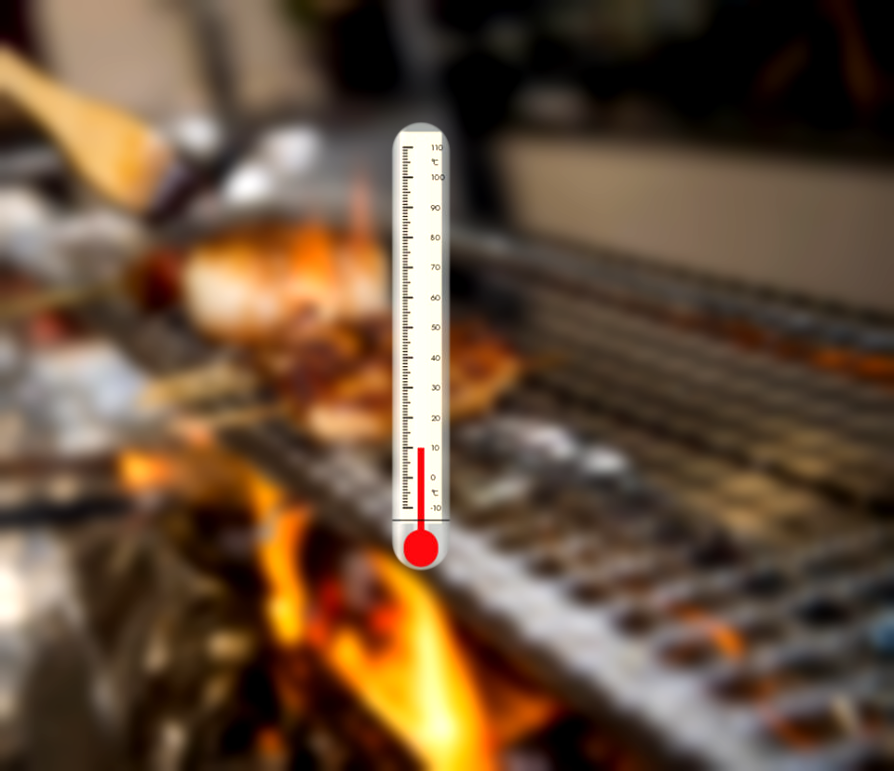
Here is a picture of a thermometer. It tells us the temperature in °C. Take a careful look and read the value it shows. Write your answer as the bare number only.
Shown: 10
